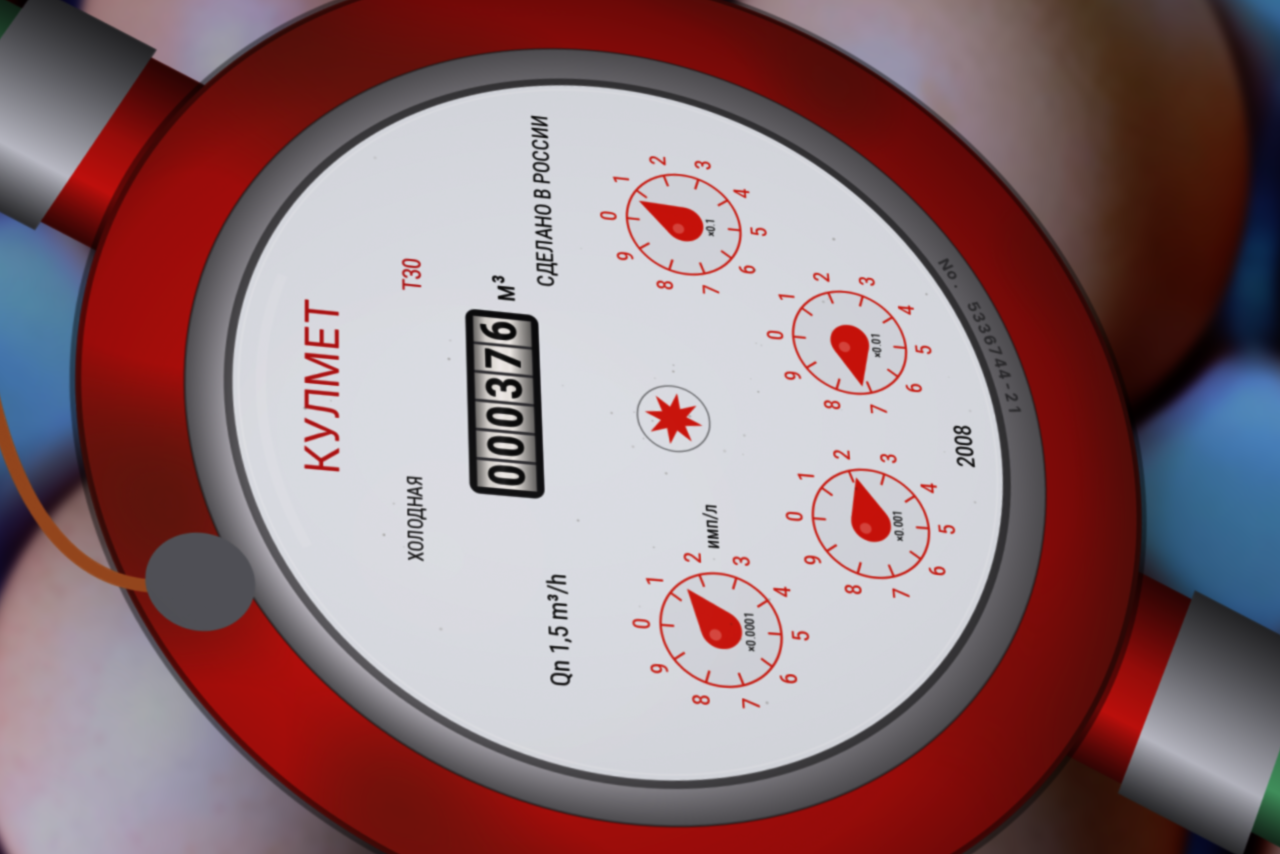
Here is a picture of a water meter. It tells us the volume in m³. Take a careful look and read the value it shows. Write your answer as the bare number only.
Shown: 376.0721
